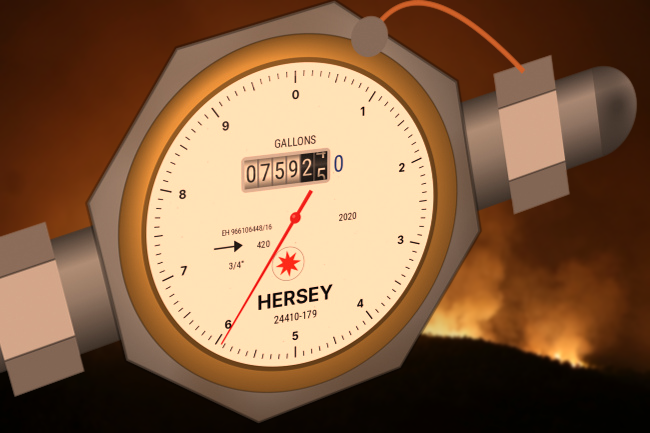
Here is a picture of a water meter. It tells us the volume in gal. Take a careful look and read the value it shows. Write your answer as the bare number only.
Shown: 759245.9
